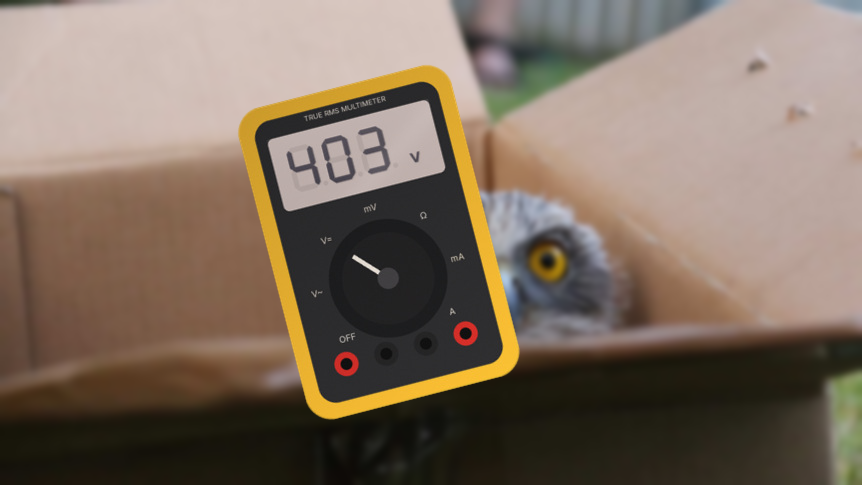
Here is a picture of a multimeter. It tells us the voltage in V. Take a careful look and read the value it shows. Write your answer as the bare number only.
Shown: 403
